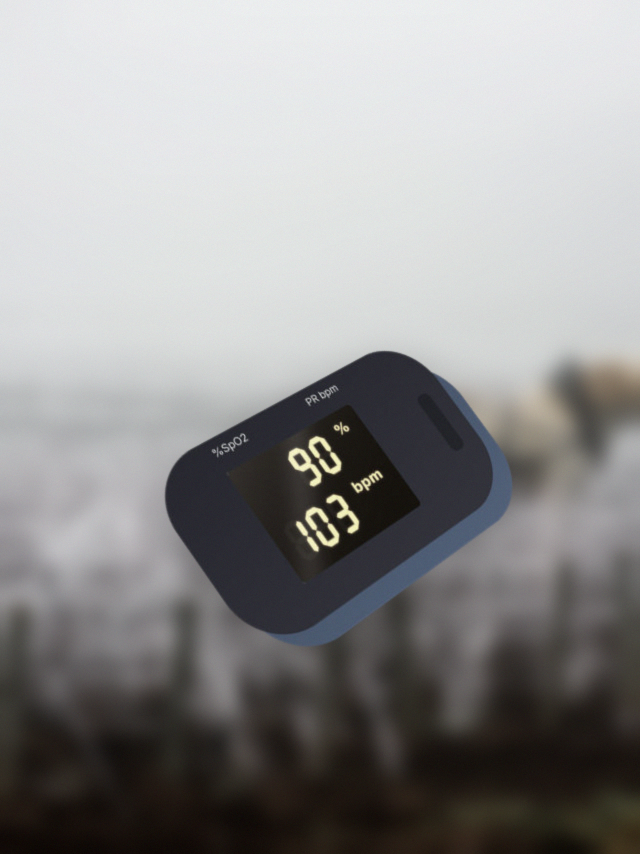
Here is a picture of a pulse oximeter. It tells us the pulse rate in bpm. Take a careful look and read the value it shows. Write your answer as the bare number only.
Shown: 103
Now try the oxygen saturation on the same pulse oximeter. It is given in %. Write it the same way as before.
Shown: 90
